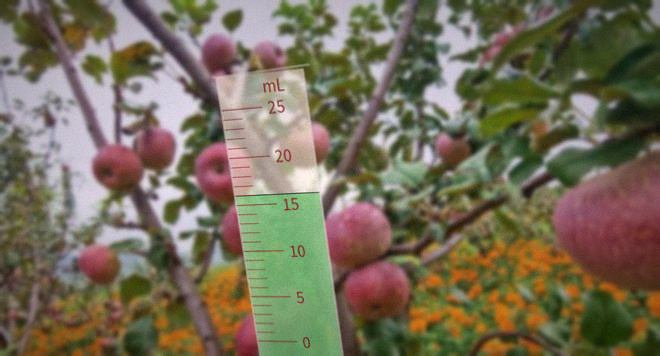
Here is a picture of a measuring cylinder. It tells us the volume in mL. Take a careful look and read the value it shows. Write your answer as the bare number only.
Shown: 16
